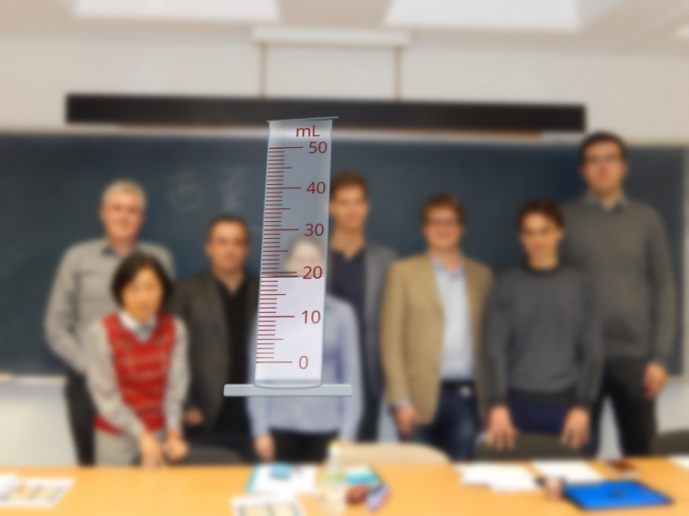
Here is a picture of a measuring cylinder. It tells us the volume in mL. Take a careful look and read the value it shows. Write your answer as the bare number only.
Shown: 19
